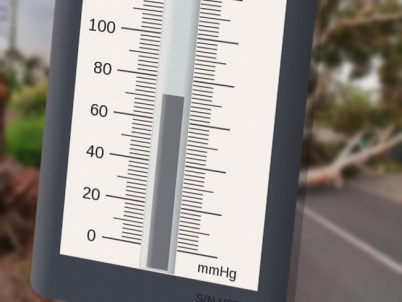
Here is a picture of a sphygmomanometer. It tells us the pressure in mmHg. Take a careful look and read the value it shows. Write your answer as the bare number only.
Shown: 72
